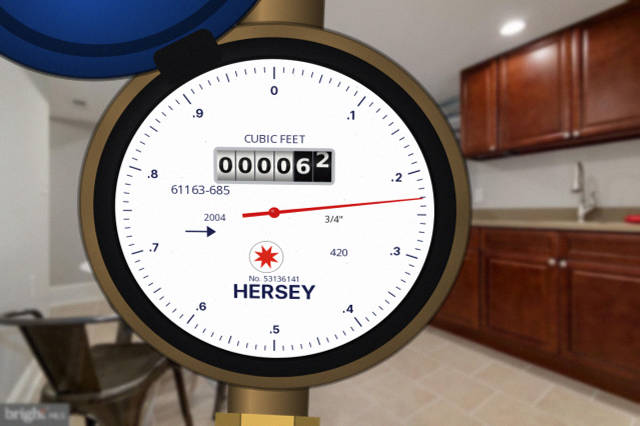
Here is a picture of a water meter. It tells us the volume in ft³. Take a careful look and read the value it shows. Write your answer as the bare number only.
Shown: 62.23
